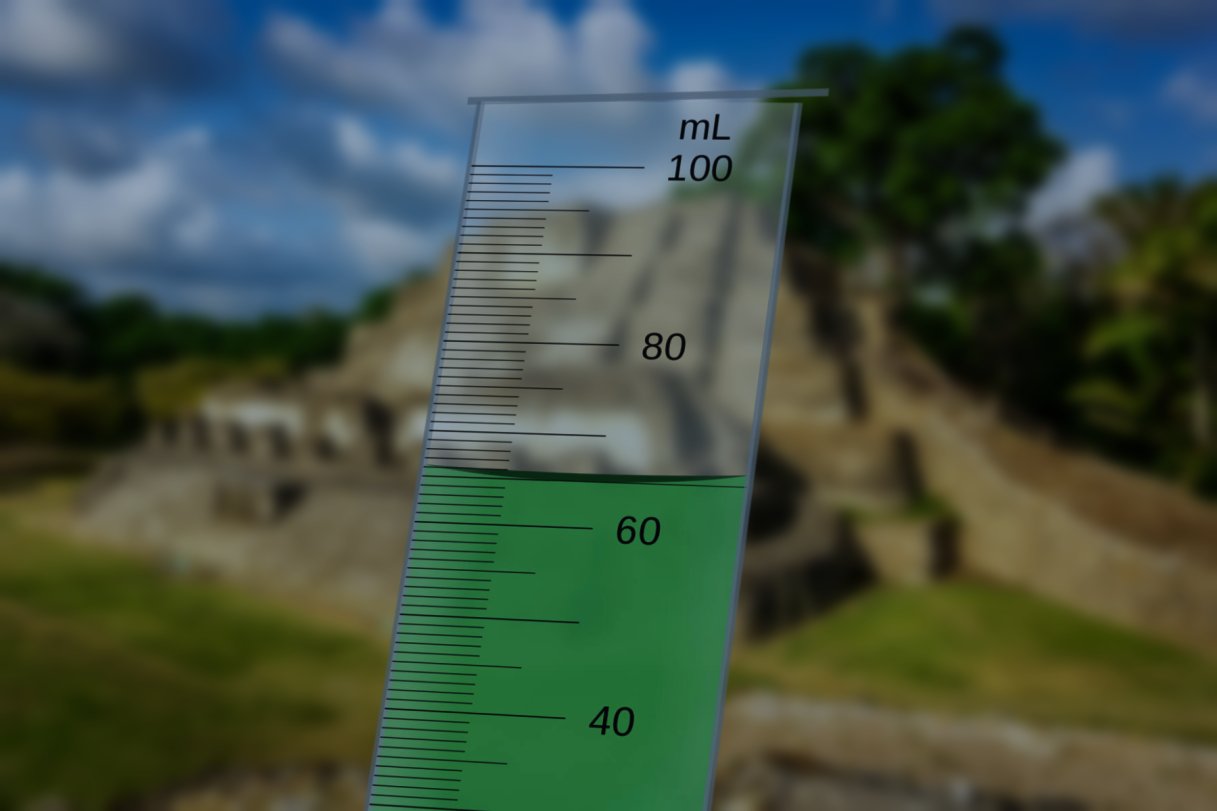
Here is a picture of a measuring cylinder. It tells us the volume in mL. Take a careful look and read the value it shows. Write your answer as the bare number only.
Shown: 65
